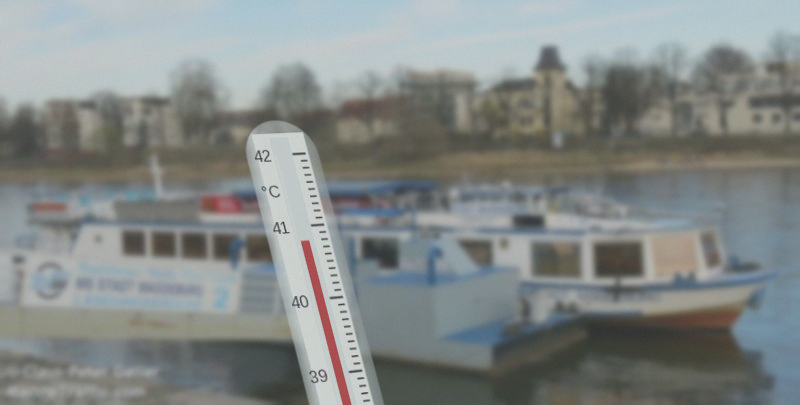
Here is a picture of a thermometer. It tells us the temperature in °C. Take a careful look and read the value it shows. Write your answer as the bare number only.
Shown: 40.8
